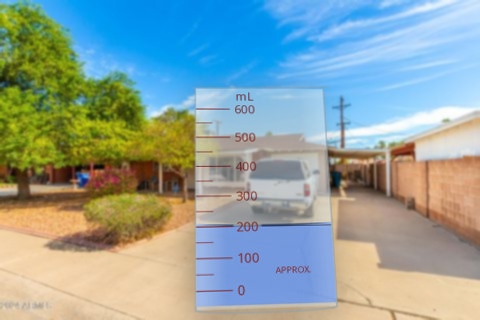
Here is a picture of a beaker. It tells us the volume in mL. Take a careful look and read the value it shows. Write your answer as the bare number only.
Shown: 200
